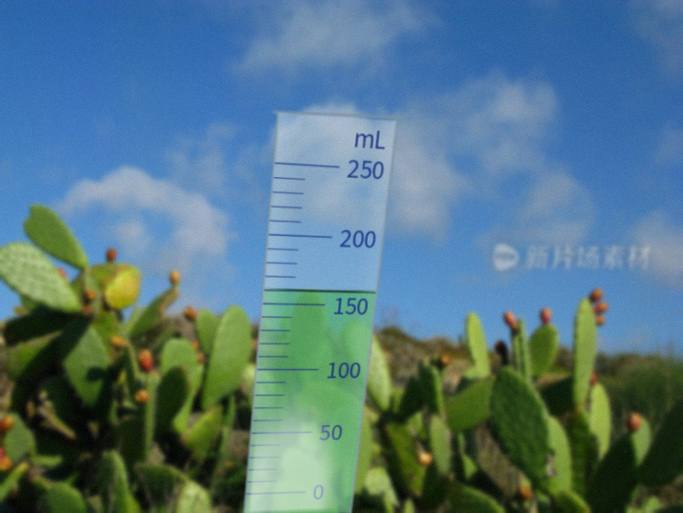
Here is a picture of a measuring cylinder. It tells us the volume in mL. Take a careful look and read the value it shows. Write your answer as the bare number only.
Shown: 160
